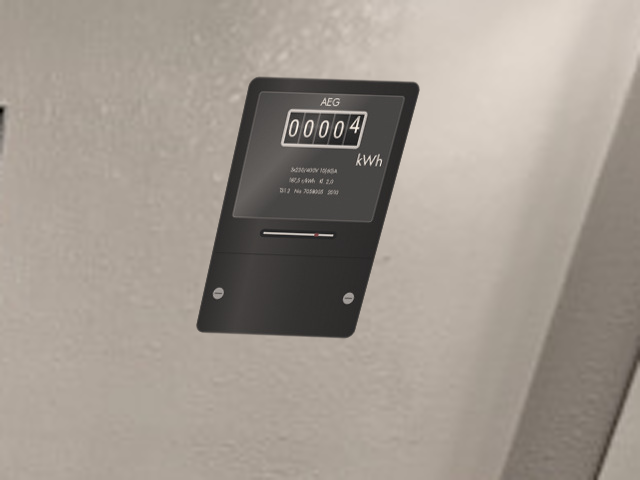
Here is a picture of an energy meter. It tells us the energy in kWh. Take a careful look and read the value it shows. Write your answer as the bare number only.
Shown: 4
